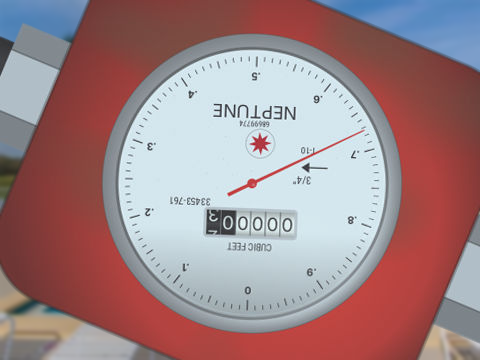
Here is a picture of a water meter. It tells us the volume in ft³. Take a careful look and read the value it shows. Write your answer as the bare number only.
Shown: 2.67
